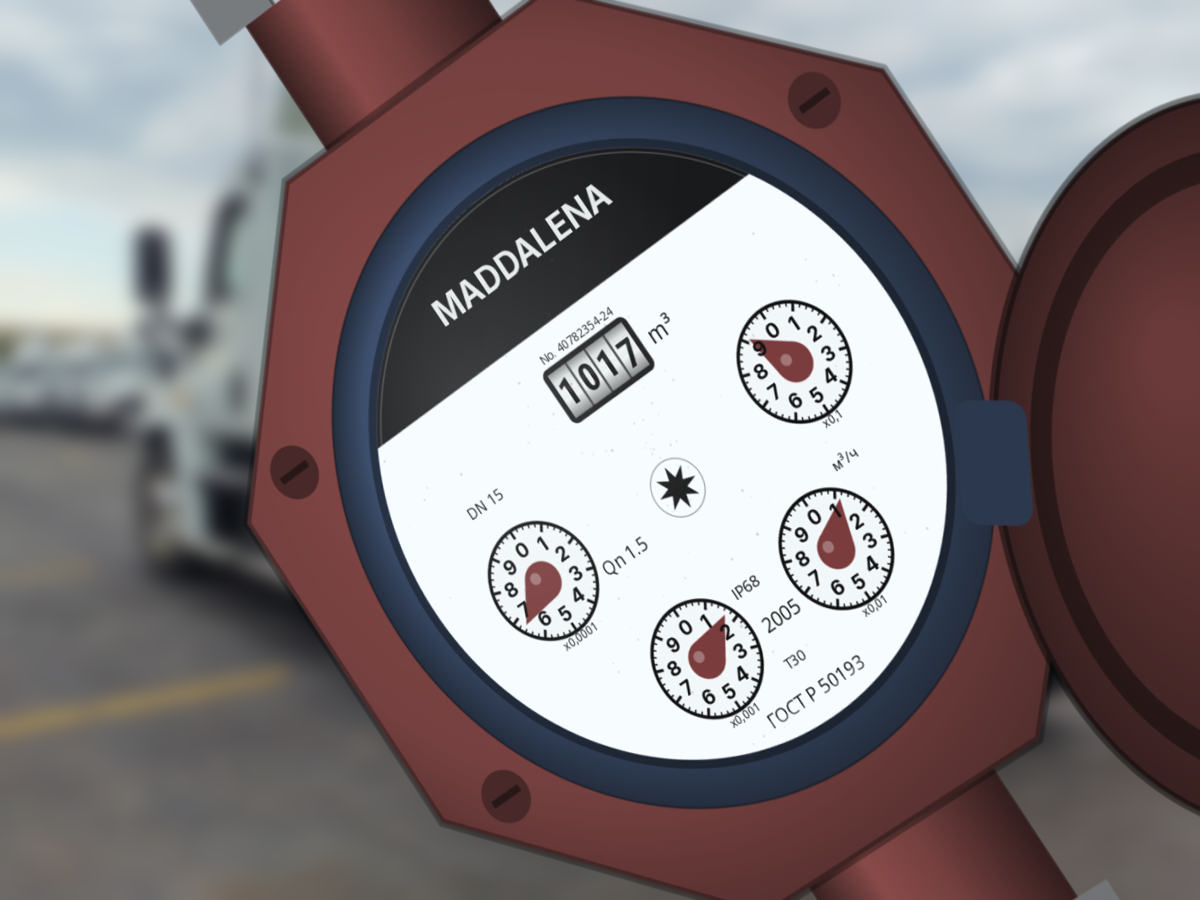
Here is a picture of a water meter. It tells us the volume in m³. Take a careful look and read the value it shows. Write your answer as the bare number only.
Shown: 1016.9116
